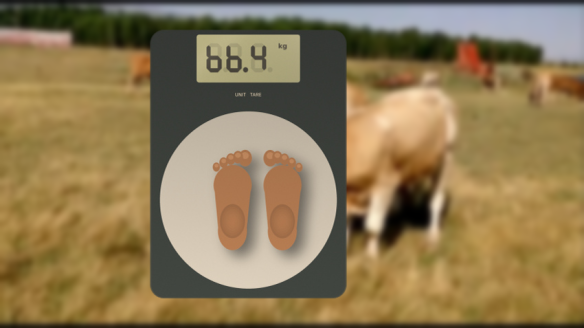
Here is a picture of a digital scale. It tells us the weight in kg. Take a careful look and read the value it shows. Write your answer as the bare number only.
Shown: 66.4
